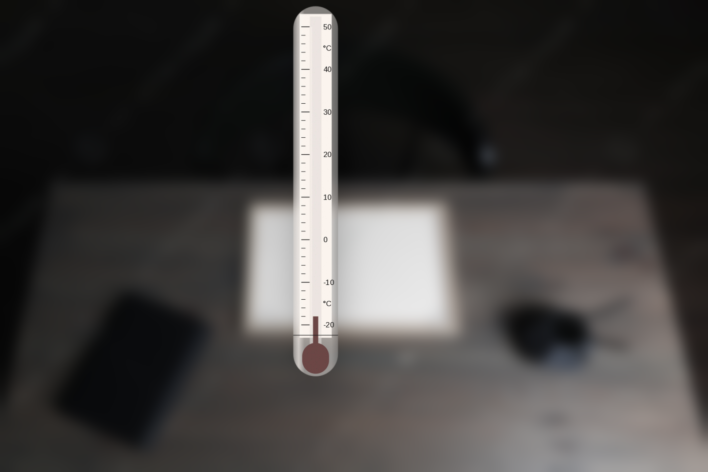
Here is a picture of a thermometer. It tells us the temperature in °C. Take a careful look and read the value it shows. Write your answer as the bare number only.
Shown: -18
